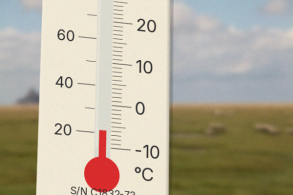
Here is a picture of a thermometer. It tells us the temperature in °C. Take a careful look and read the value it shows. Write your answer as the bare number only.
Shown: -6
